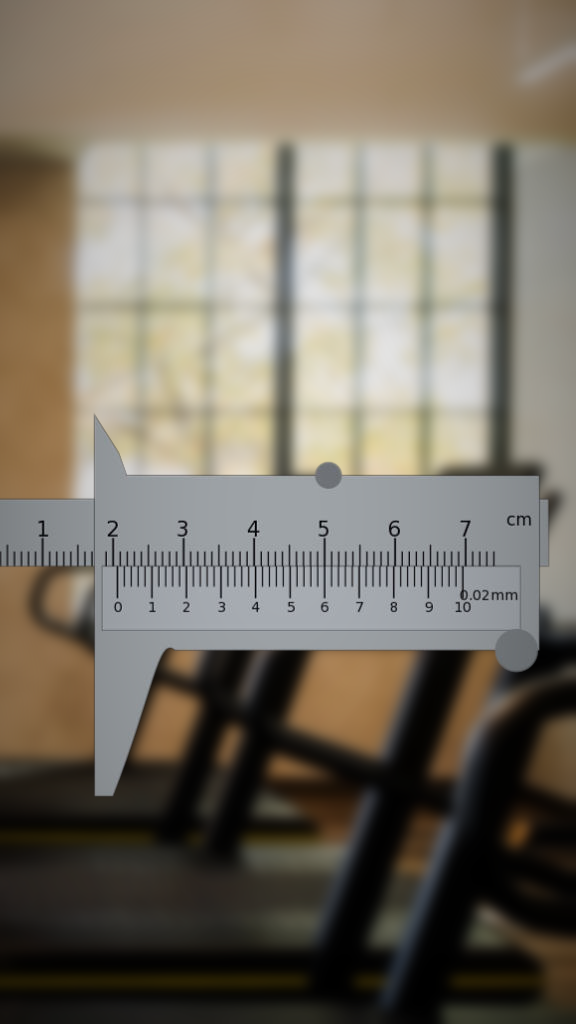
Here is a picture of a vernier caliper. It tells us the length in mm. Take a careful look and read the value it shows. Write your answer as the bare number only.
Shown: 20.6
